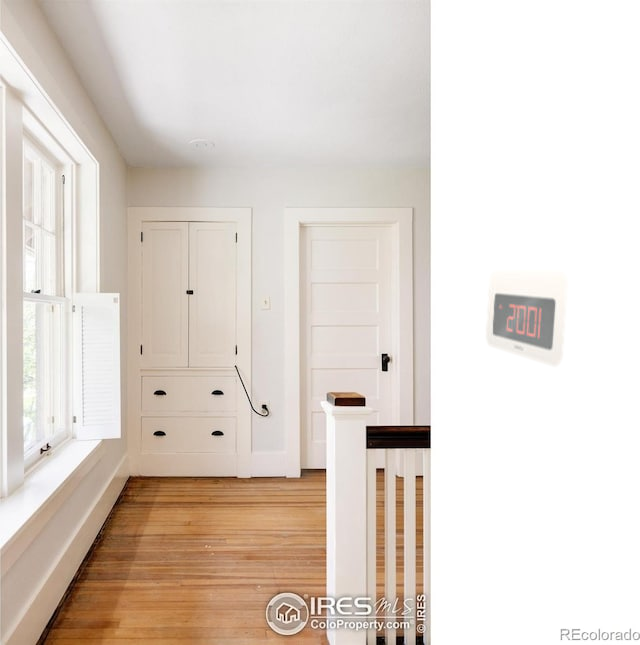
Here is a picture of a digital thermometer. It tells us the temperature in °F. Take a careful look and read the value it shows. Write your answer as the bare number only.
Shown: 100.2
